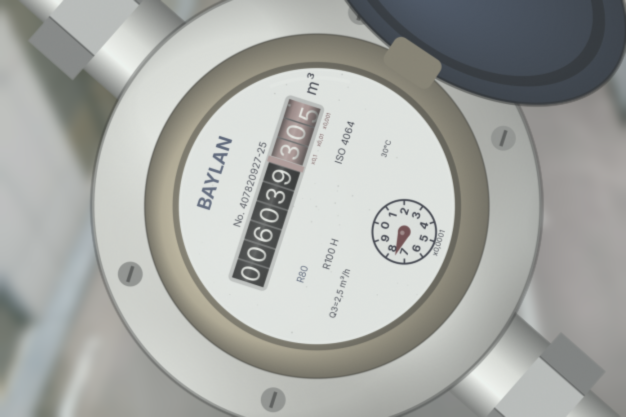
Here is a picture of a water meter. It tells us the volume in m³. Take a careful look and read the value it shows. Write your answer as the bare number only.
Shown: 6039.3047
